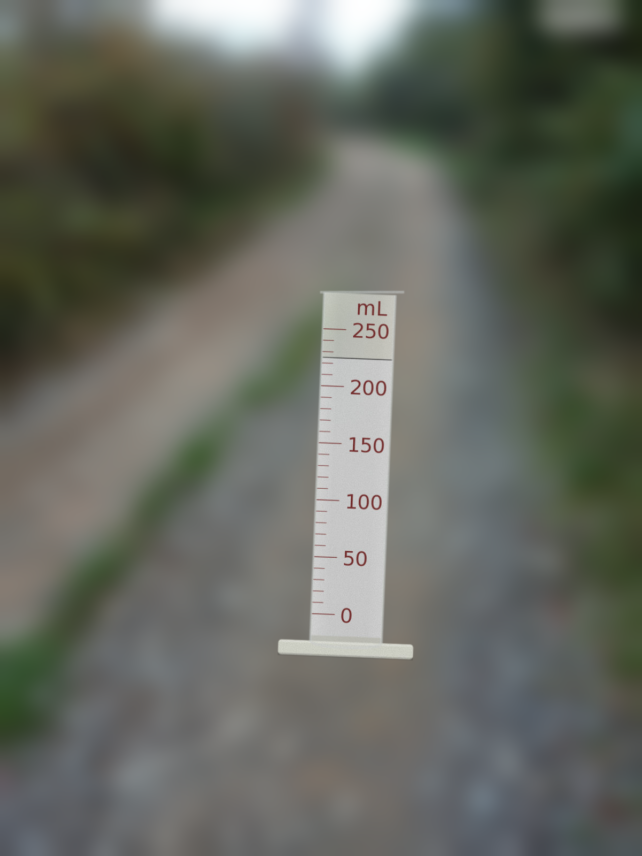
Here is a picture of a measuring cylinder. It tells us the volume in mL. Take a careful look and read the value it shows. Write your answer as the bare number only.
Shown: 225
